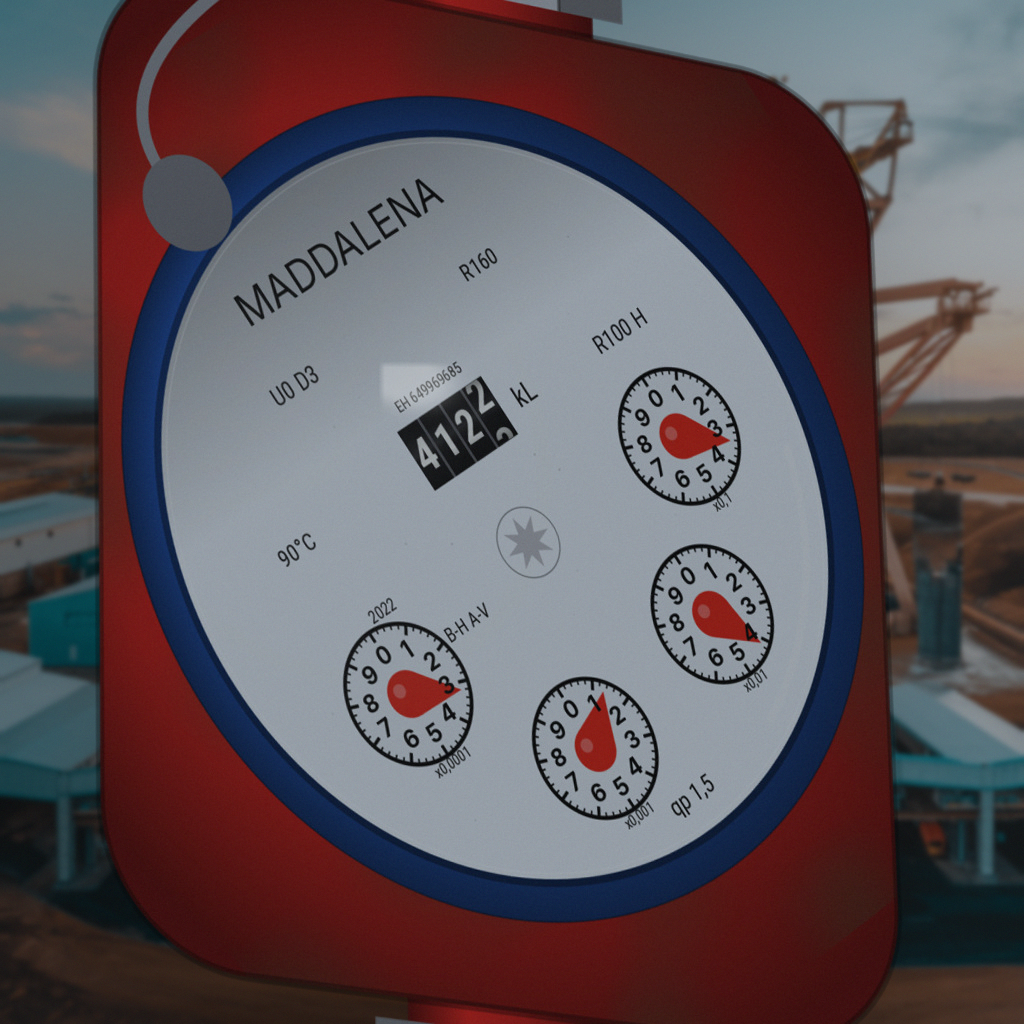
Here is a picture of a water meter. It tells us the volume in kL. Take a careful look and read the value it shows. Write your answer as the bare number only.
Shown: 4122.3413
